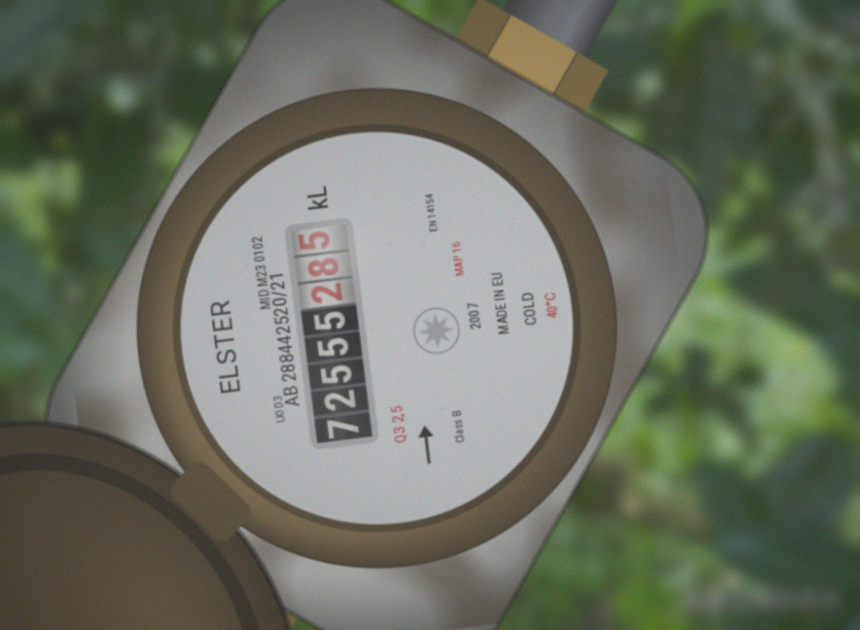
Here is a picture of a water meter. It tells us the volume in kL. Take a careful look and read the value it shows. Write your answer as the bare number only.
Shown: 72555.285
